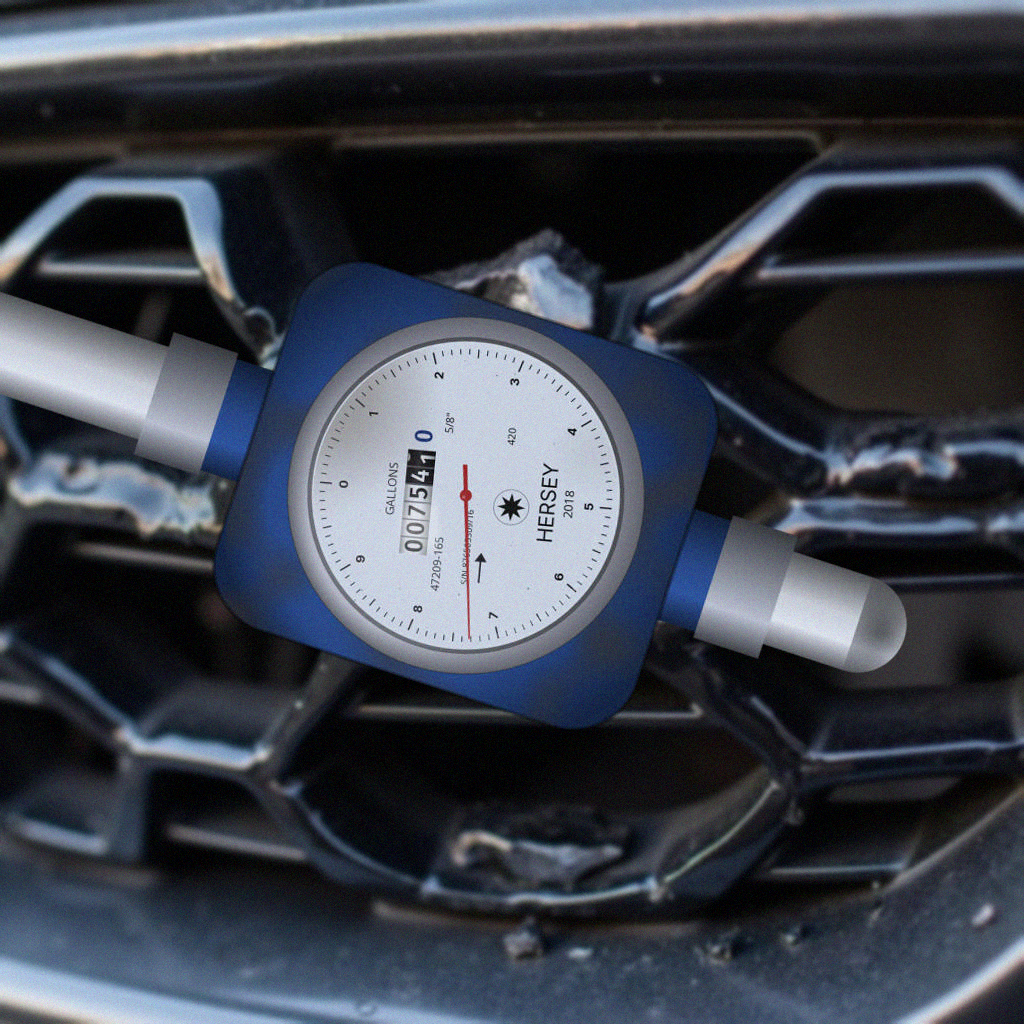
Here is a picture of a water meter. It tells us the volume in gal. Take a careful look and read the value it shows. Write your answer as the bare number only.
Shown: 75407.3
